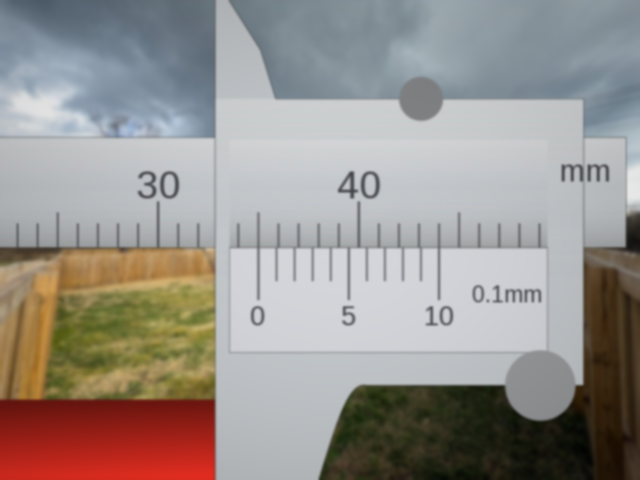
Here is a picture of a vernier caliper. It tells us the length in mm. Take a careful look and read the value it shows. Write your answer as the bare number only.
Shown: 35.0
